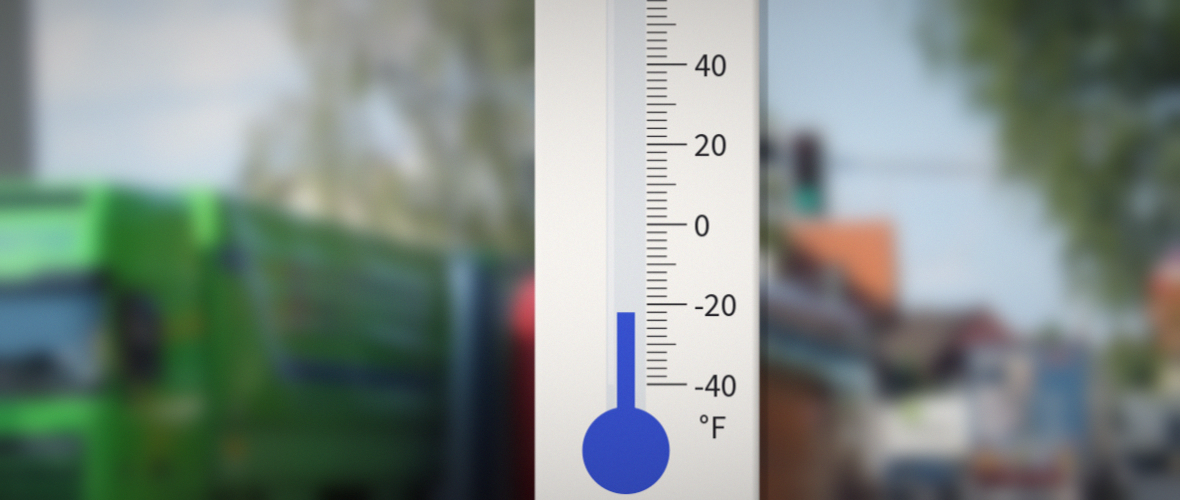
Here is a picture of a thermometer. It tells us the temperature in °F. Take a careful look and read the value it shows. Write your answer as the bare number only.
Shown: -22
